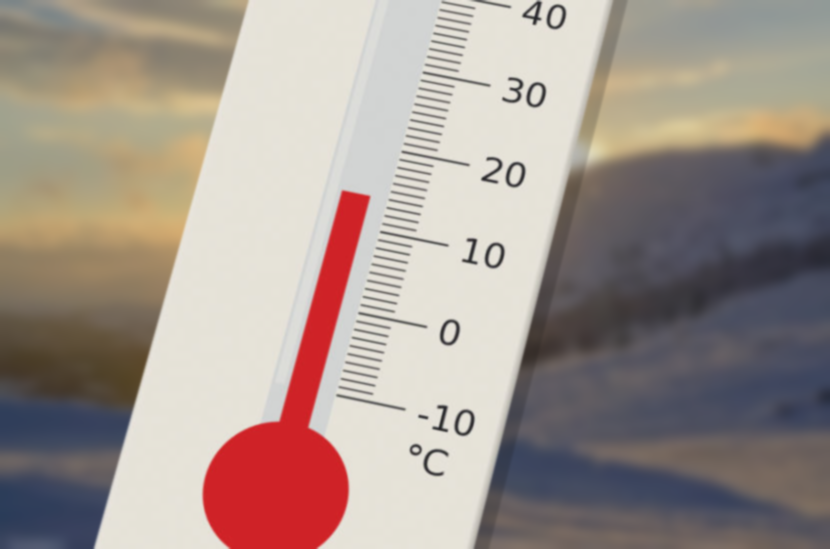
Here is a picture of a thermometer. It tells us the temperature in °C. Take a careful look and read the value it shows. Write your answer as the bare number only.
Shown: 14
